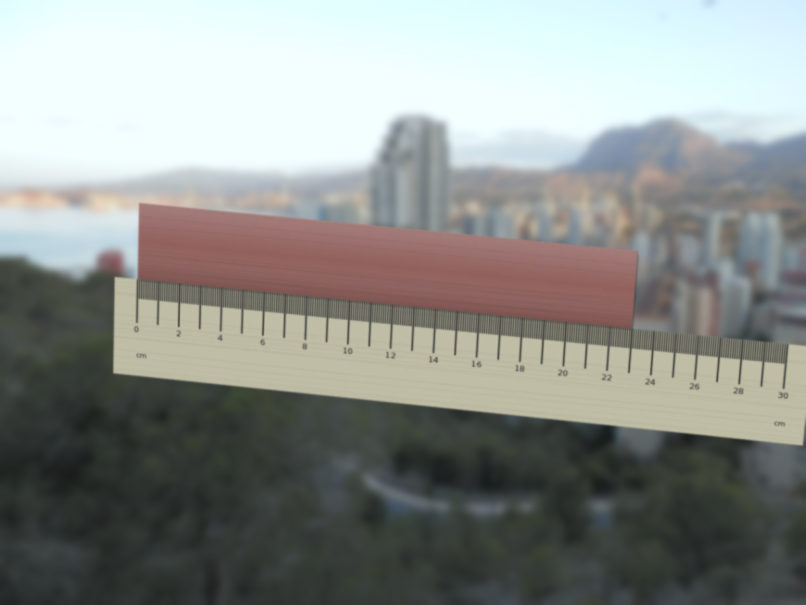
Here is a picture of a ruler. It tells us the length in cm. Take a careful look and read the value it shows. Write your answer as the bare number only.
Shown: 23
